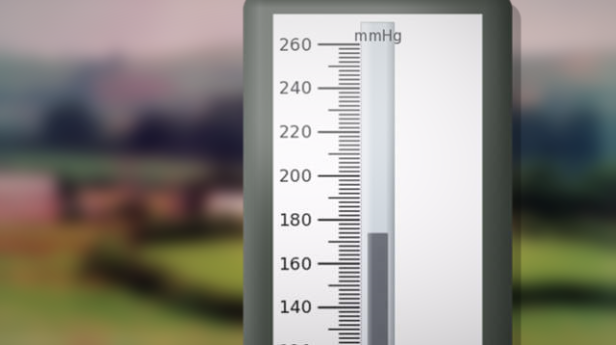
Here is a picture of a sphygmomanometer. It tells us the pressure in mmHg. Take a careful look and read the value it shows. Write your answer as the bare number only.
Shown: 174
